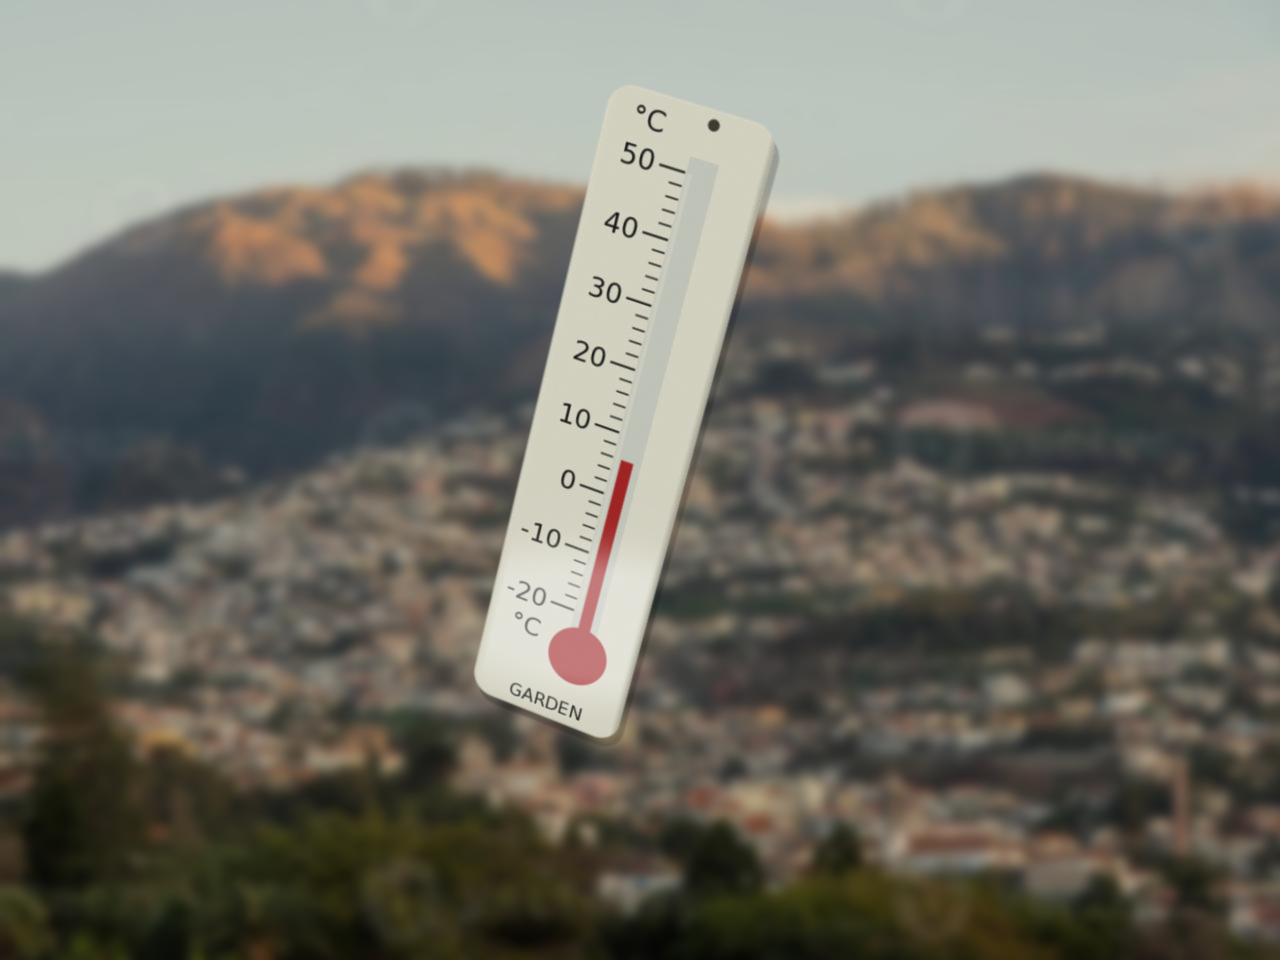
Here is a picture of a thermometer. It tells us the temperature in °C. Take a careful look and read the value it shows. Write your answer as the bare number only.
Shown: 6
